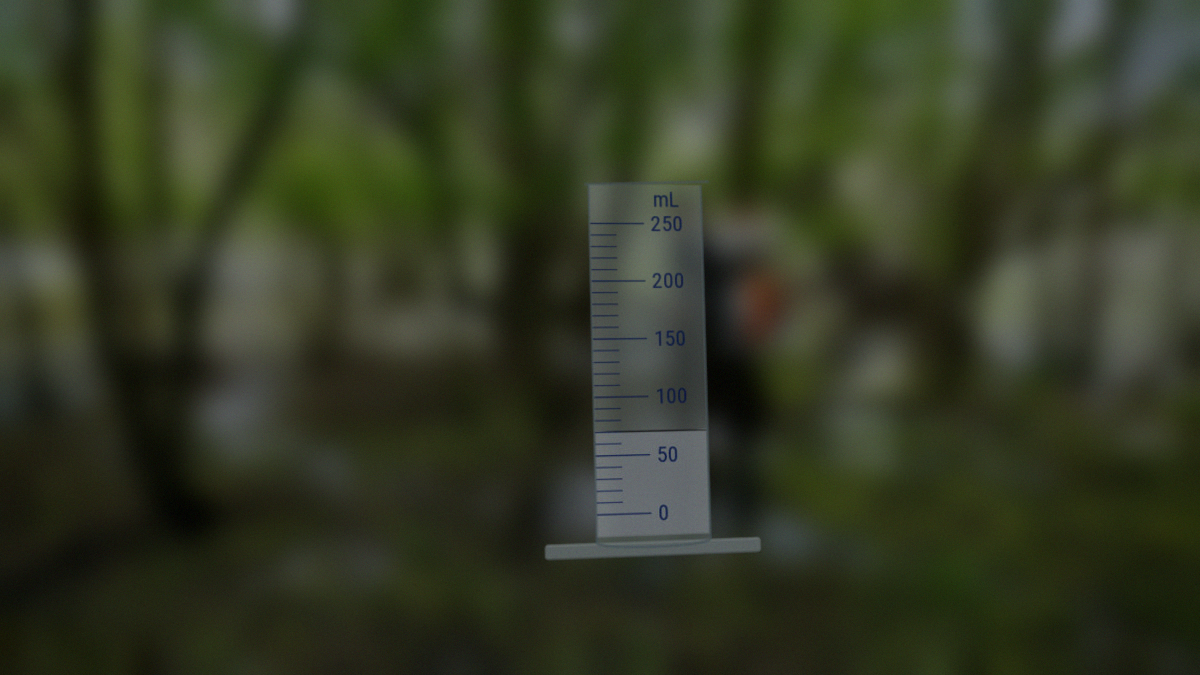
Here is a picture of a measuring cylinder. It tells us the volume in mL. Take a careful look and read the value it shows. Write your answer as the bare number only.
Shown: 70
